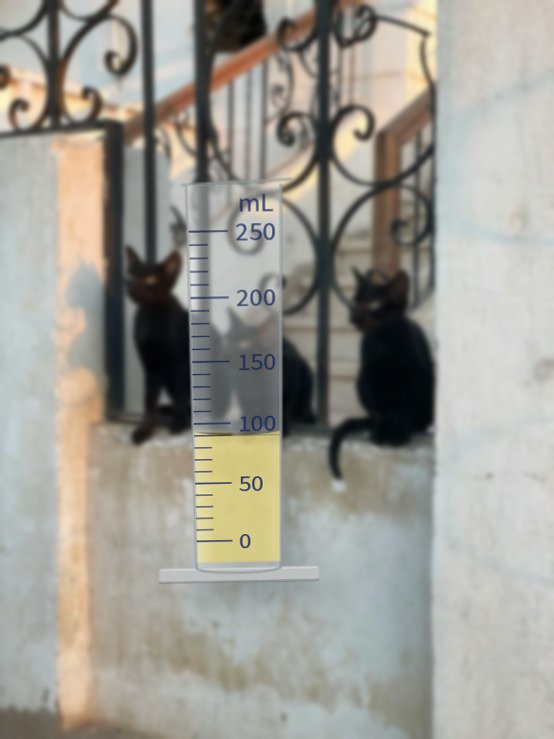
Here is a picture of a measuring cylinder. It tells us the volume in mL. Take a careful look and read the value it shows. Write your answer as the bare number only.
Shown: 90
